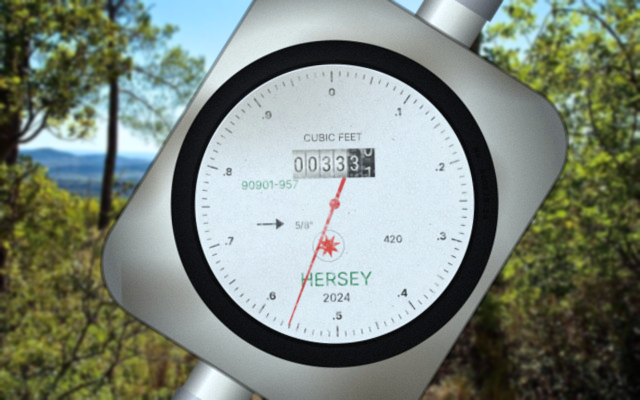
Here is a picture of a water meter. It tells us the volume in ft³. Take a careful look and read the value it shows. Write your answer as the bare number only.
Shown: 3330.56
